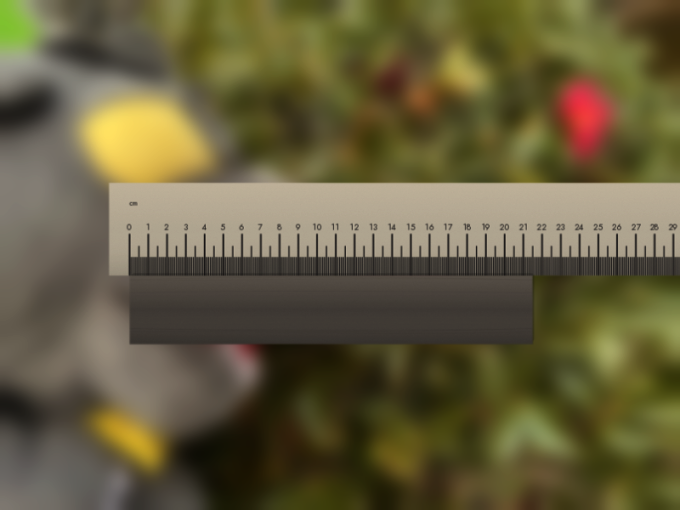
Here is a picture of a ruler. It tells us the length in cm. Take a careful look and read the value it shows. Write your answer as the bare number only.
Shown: 21.5
